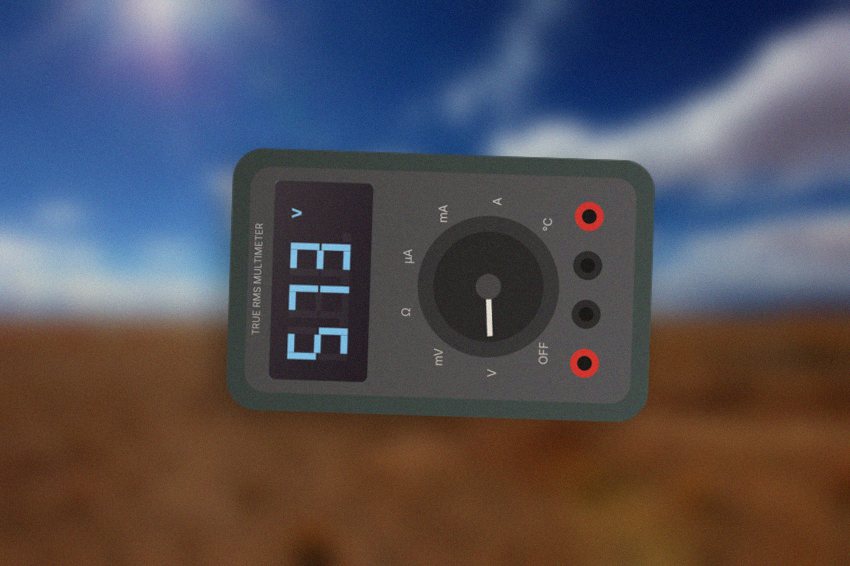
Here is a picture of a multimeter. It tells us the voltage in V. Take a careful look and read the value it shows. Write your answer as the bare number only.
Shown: 573
